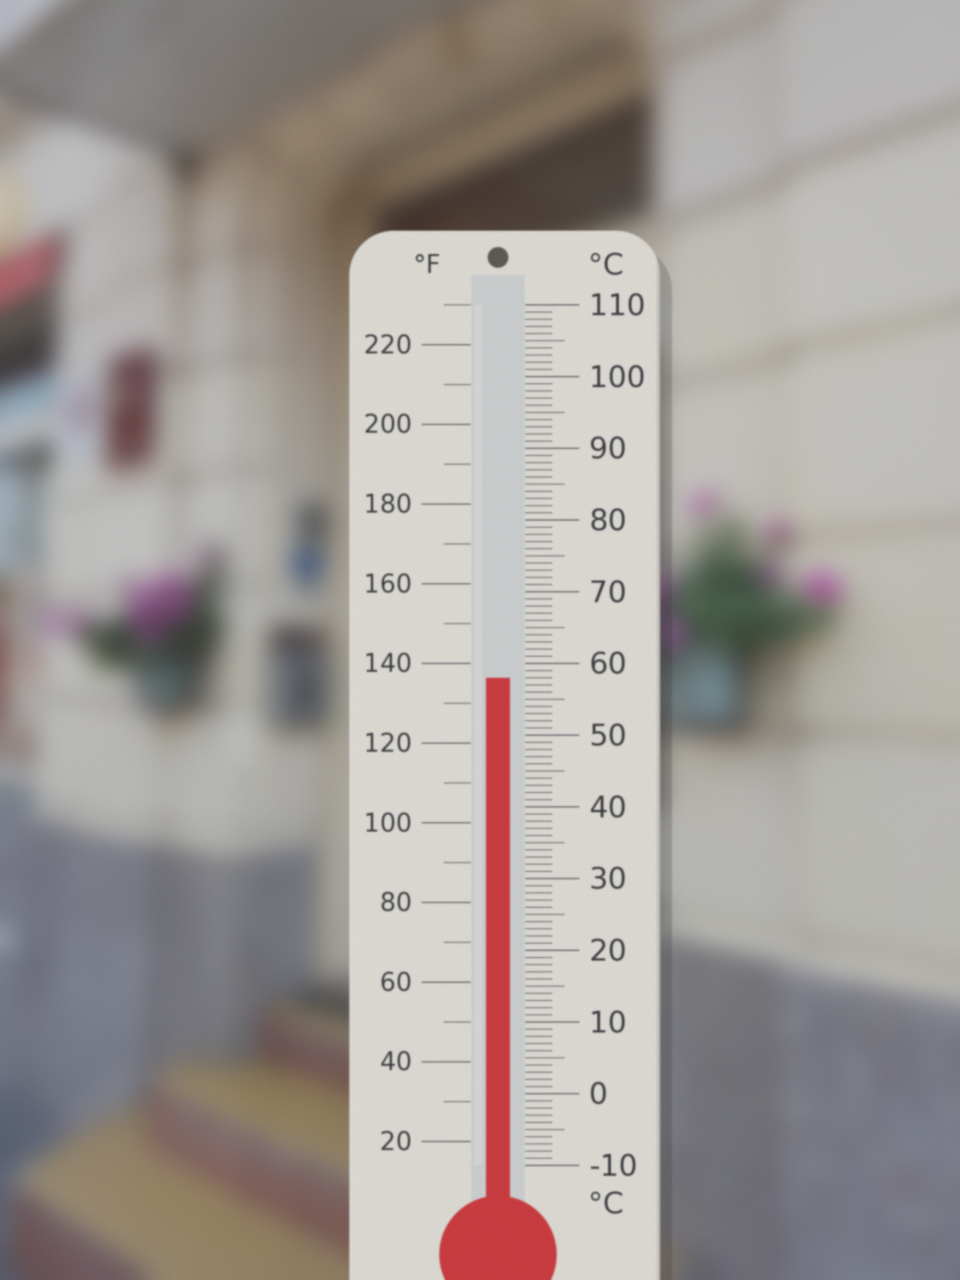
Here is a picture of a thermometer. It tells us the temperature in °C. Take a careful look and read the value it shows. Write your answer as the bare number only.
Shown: 58
